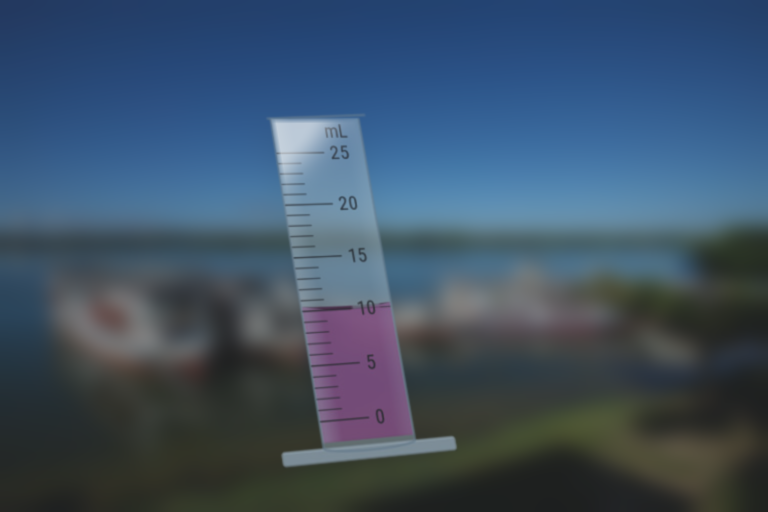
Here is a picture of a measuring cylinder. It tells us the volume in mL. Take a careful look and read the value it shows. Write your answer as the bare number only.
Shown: 10
